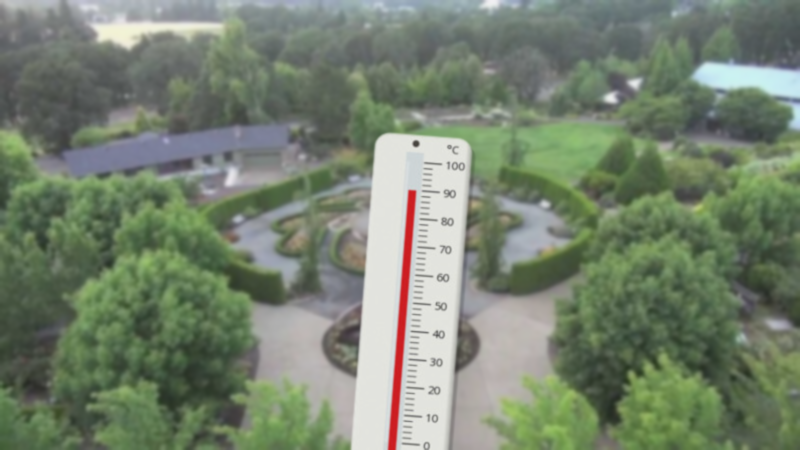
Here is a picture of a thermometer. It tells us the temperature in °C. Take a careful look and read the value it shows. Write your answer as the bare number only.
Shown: 90
